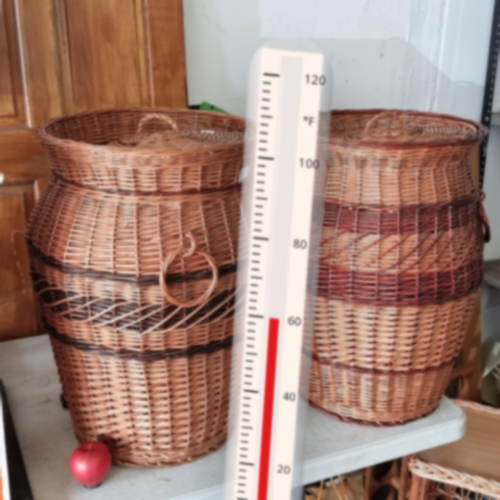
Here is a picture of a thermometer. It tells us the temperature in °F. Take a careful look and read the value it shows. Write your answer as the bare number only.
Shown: 60
